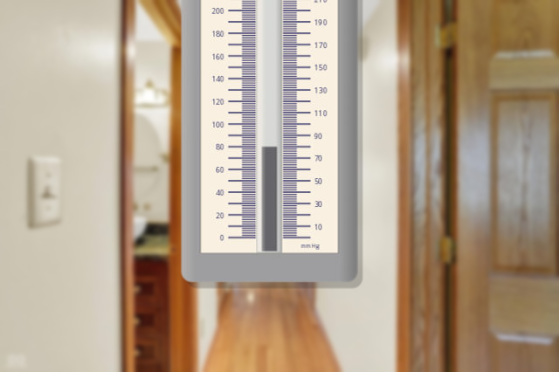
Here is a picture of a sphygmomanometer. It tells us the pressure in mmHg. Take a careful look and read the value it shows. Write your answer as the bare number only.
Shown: 80
